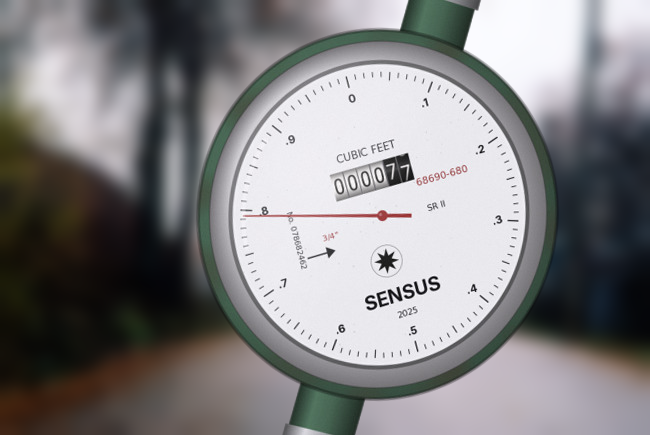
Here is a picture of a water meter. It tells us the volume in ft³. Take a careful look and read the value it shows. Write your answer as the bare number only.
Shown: 76.79
